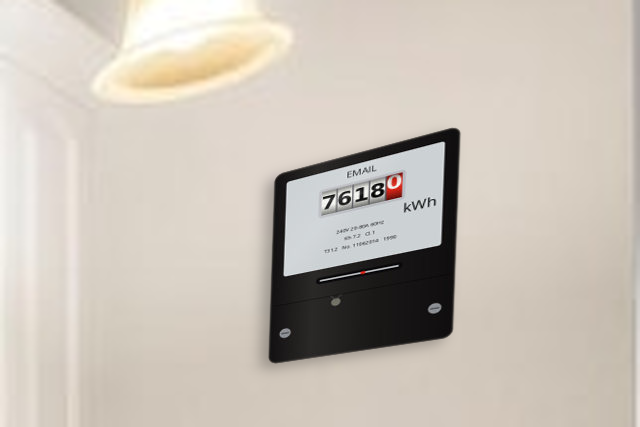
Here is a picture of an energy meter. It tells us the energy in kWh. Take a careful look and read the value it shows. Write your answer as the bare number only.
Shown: 7618.0
